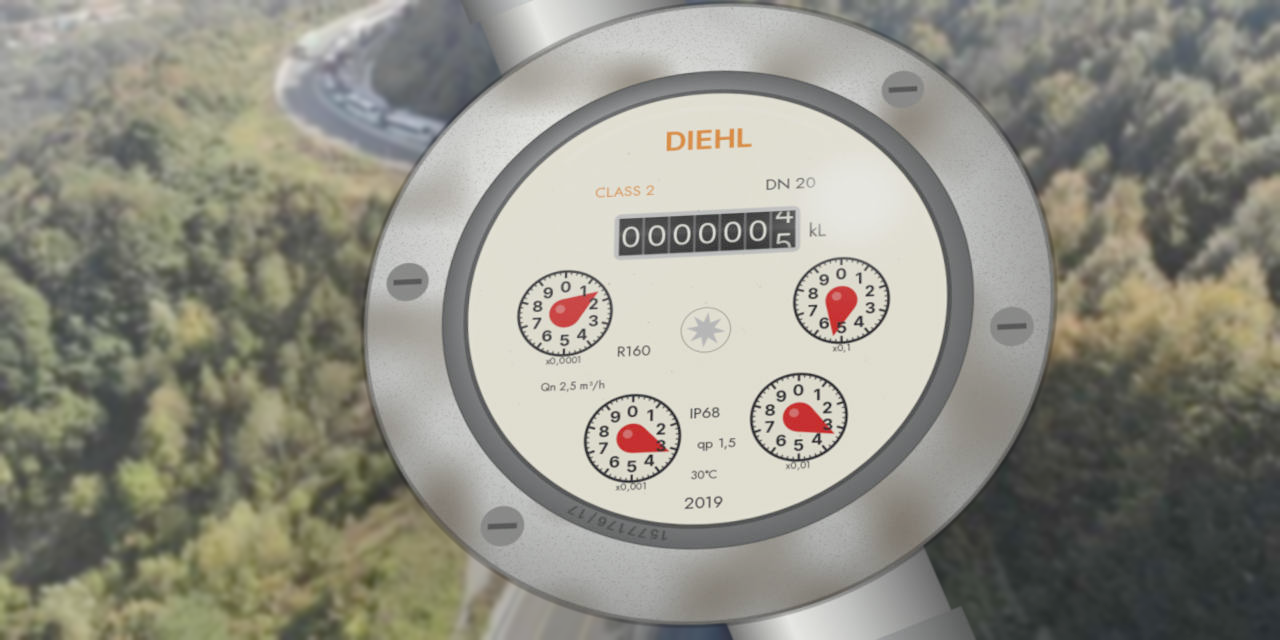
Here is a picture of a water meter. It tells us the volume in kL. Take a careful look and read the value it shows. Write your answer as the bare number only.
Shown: 4.5331
